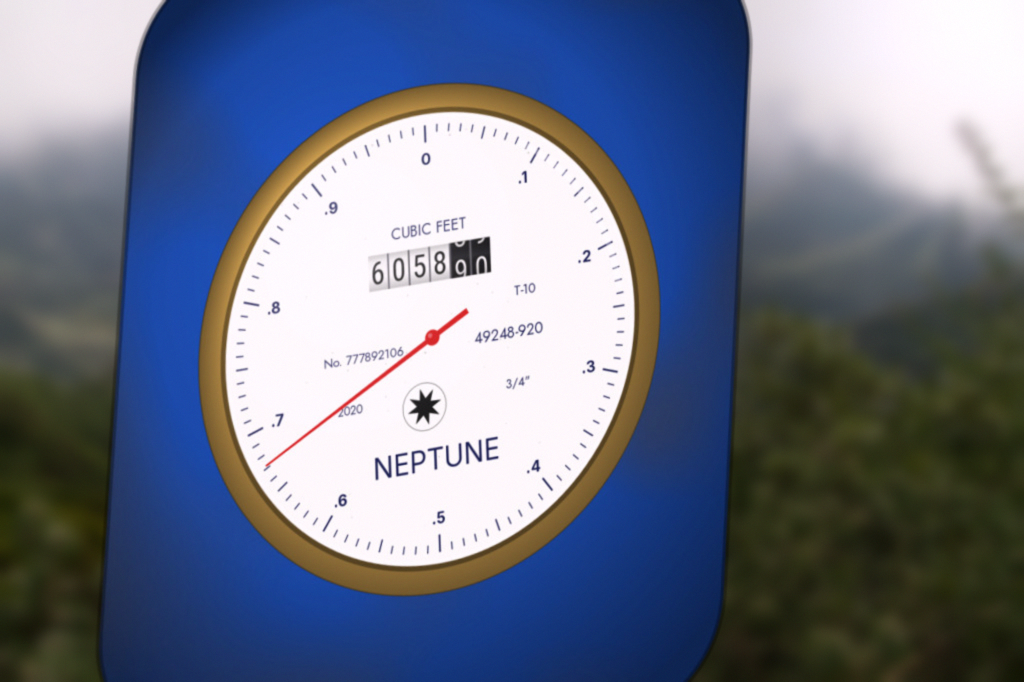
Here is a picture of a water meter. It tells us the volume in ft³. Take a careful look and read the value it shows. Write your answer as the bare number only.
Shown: 605889.67
